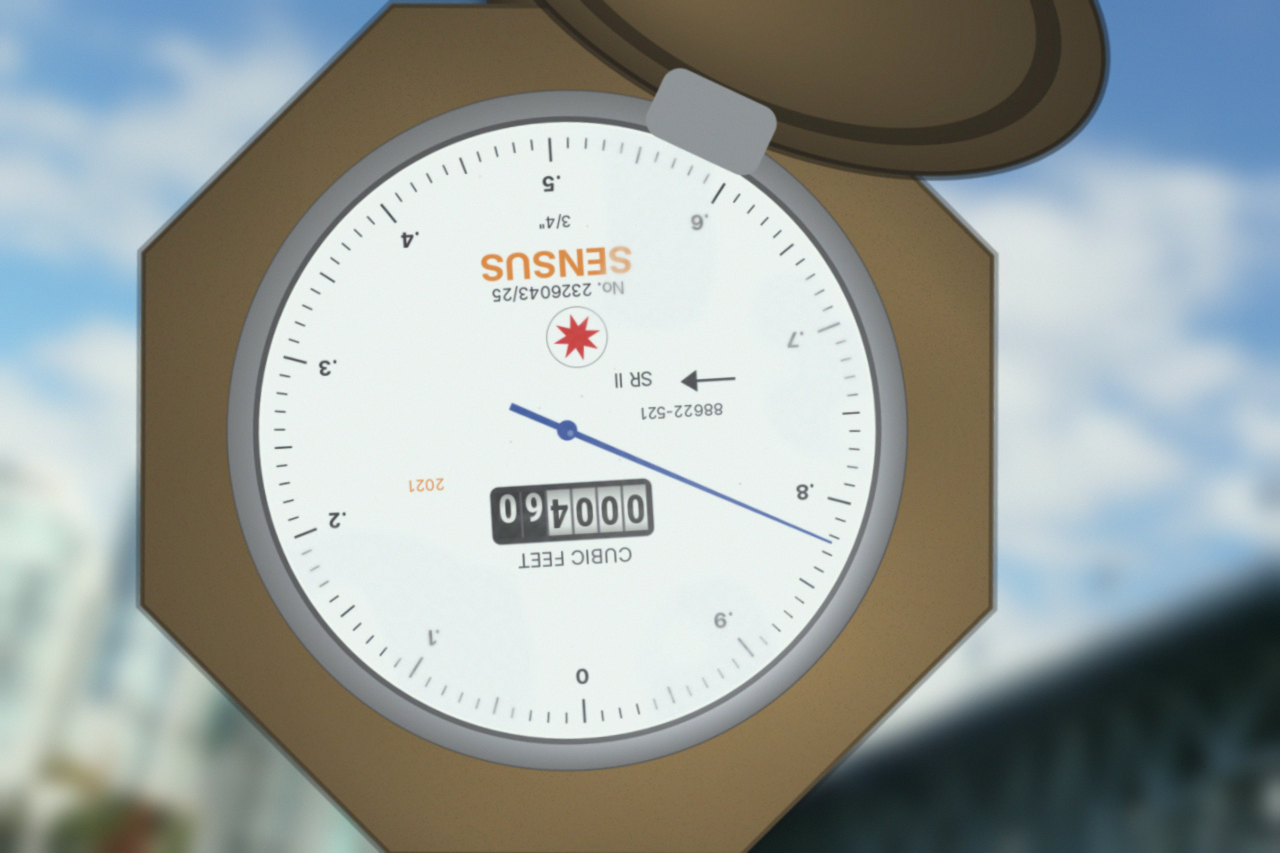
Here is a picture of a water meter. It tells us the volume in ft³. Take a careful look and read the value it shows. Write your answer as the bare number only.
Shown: 459.82
